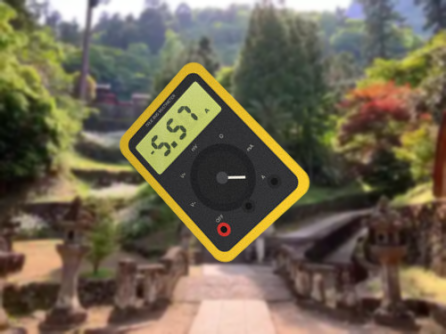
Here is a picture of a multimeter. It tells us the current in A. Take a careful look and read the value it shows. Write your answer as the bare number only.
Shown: -5.57
